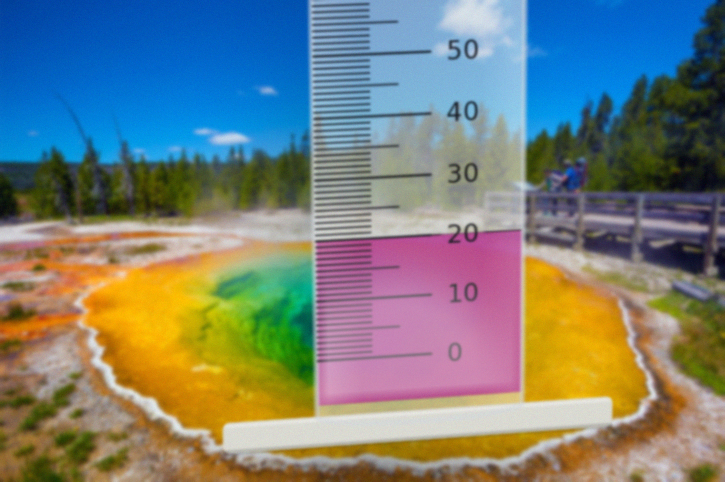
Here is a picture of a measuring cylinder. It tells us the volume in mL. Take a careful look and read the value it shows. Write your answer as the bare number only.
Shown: 20
